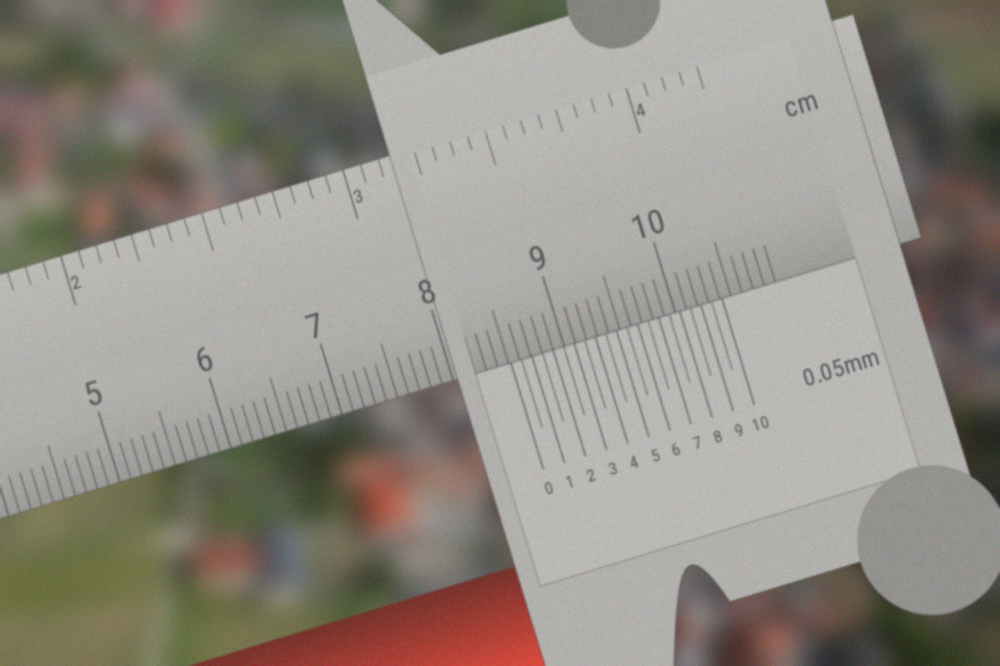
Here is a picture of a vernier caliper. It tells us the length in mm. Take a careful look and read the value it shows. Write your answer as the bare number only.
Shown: 85.2
